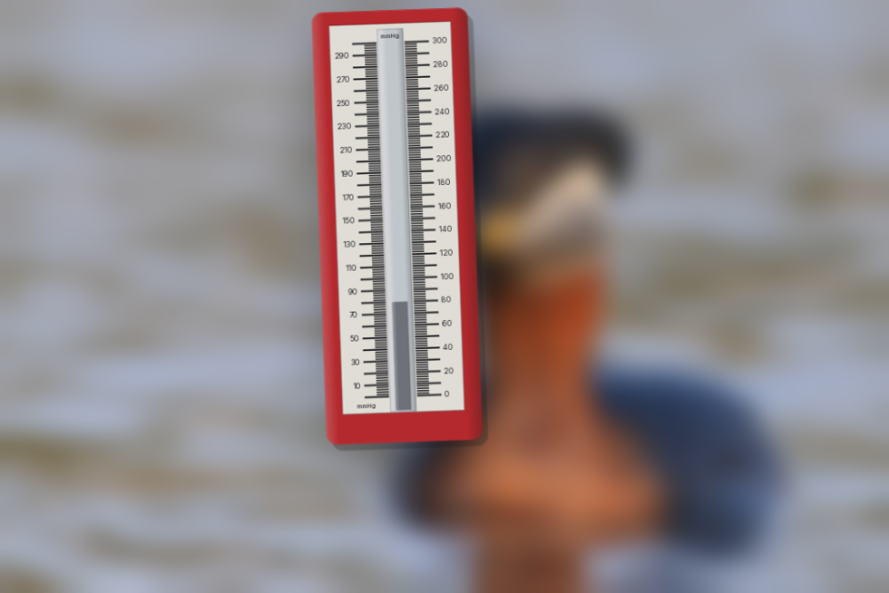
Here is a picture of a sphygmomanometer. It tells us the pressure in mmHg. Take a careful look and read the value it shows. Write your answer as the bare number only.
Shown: 80
